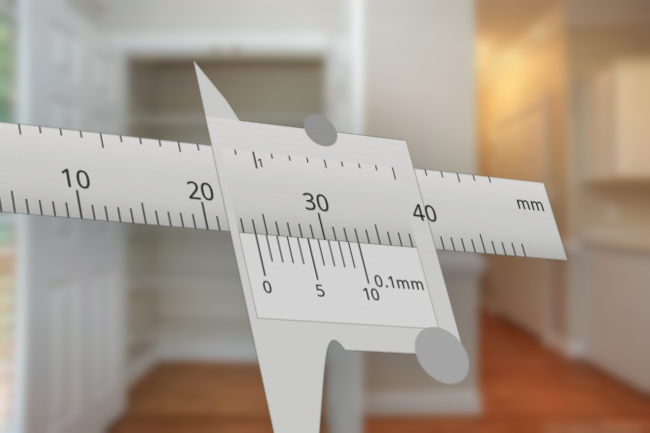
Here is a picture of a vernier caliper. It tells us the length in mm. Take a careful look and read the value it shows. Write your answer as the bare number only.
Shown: 24.0
